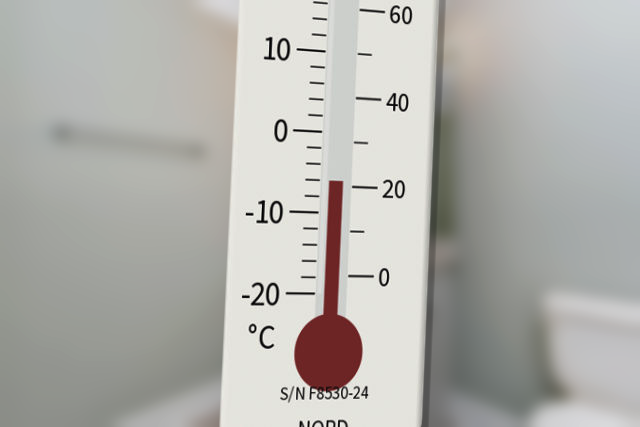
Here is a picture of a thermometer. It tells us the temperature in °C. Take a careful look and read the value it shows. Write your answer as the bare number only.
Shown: -6
